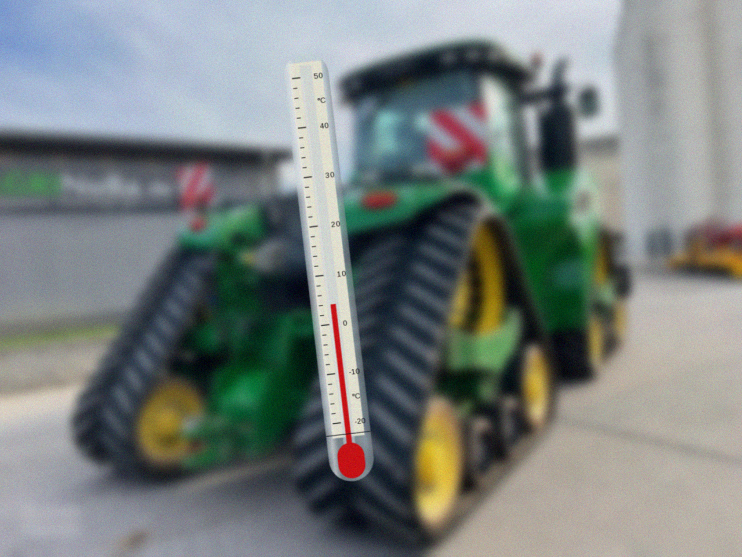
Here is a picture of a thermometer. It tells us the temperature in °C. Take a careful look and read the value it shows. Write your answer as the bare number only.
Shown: 4
